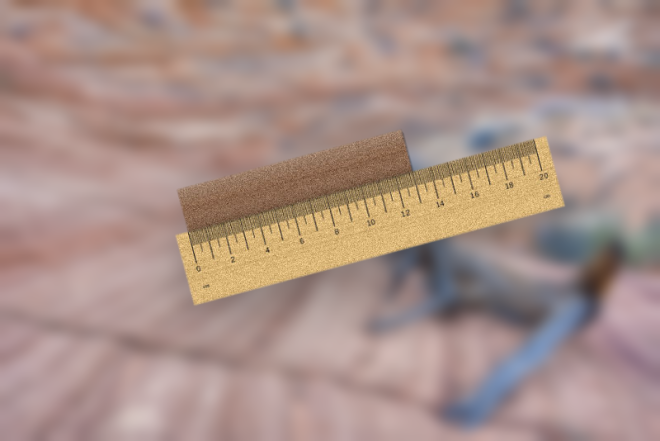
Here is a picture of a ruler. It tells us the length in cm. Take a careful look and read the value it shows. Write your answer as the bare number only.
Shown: 13
